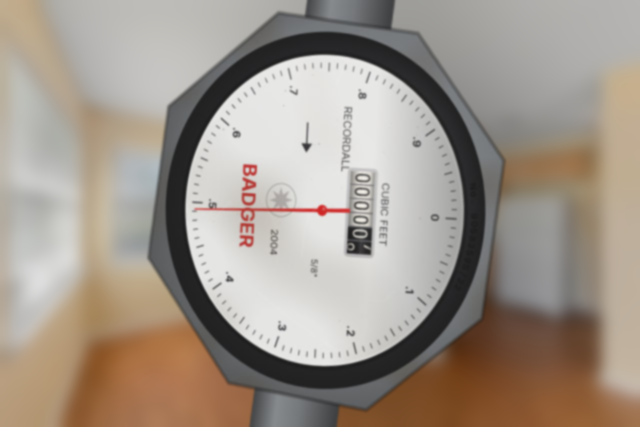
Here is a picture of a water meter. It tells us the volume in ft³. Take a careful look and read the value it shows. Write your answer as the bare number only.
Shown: 7.49
